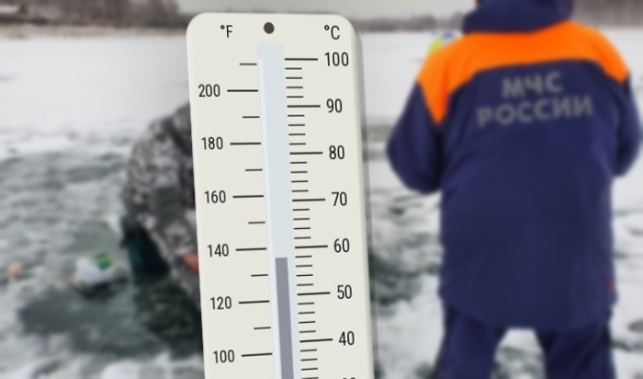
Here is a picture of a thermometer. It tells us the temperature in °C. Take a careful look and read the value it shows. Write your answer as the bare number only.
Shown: 58
